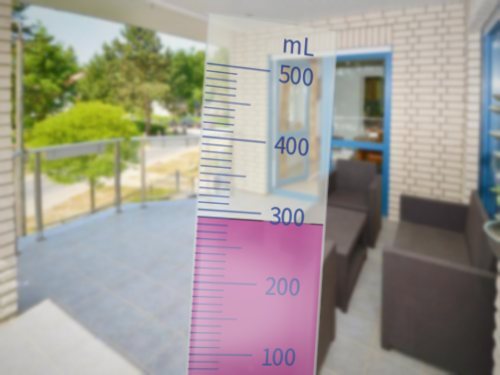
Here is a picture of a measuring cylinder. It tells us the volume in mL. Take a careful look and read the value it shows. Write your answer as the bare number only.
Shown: 290
